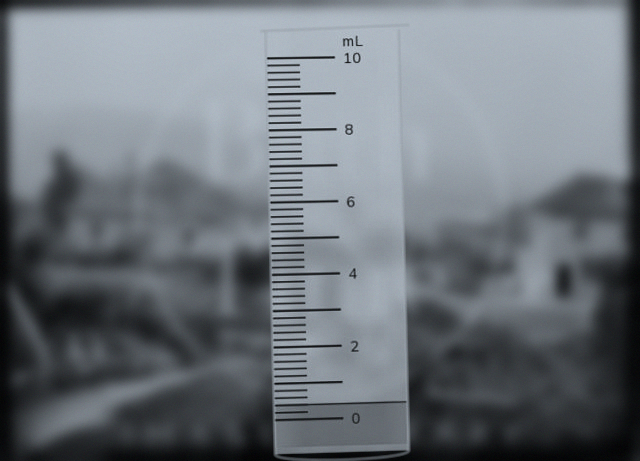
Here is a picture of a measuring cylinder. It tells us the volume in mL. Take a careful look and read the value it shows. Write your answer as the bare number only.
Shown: 0.4
